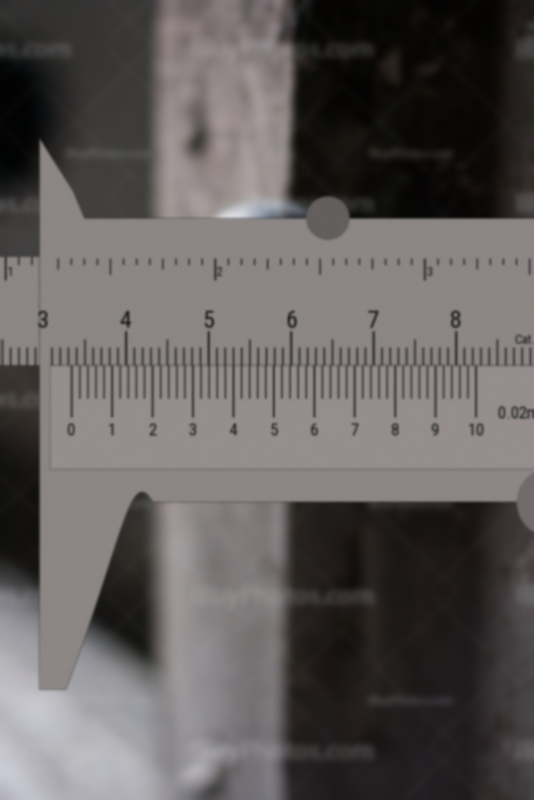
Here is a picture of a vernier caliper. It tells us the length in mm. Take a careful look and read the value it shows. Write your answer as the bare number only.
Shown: 33.4
